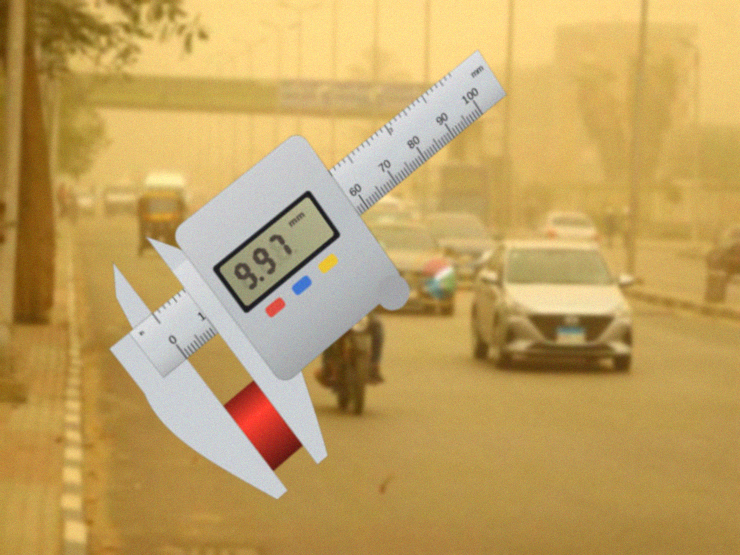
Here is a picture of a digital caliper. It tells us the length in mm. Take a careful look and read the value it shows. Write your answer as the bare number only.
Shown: 9.97
